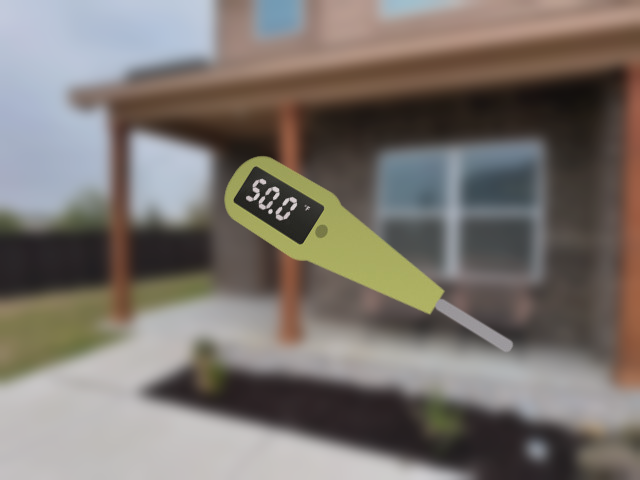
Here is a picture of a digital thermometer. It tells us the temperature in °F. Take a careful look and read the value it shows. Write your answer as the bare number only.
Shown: 50.0
